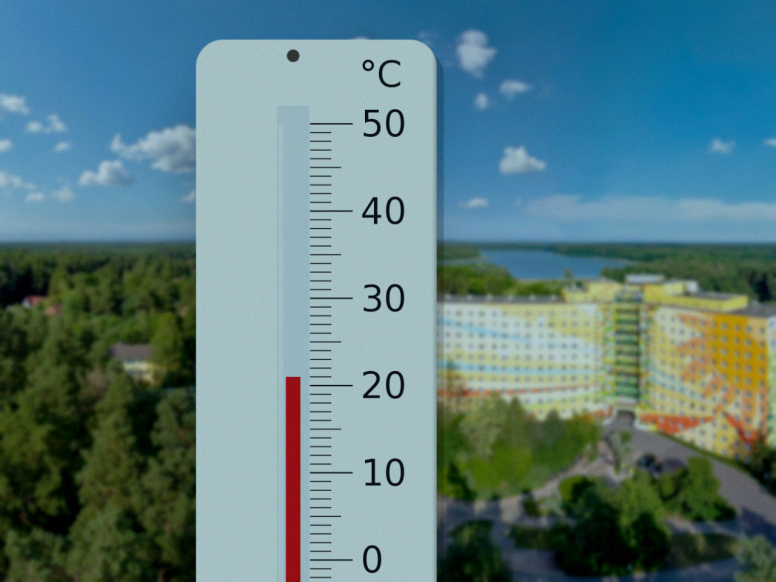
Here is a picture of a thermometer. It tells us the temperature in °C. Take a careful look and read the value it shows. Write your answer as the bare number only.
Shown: 21
